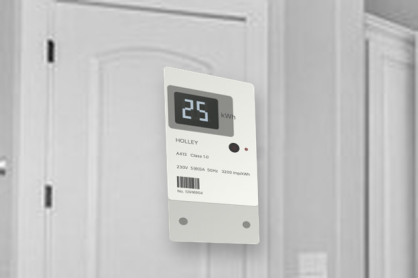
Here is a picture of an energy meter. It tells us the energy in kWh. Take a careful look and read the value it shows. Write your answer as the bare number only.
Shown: 25
